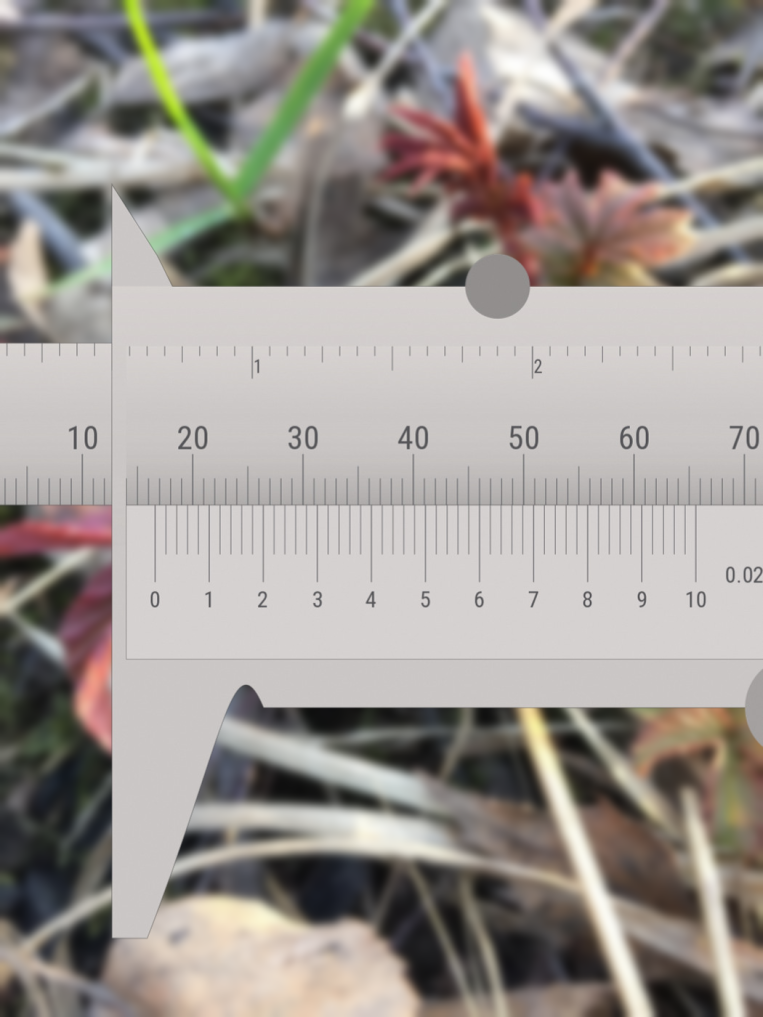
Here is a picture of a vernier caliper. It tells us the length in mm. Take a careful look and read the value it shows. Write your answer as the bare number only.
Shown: 16.6
